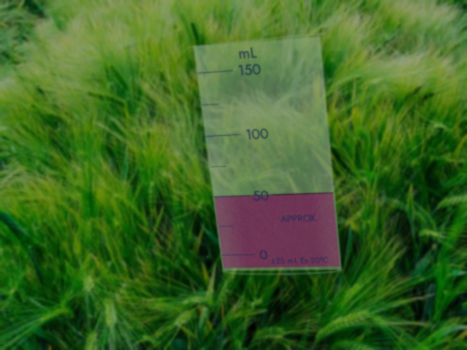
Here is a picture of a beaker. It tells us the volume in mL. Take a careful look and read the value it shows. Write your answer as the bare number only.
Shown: 50
